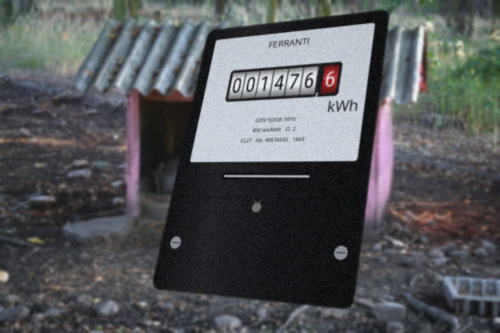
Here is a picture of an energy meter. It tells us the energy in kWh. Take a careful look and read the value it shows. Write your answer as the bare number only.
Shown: 1476.6
